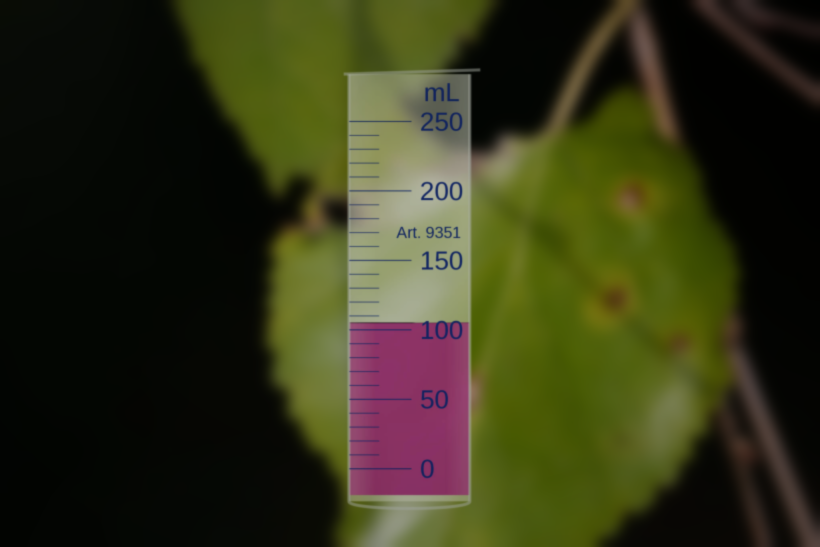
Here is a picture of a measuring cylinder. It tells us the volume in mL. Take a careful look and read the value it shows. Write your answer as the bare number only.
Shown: 105
